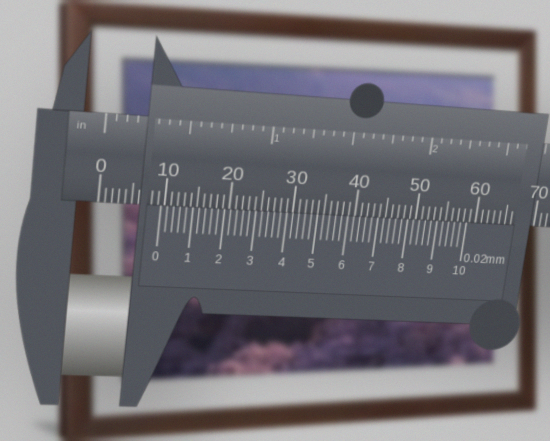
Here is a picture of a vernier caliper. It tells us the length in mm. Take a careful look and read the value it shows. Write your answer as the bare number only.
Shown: 9.5
